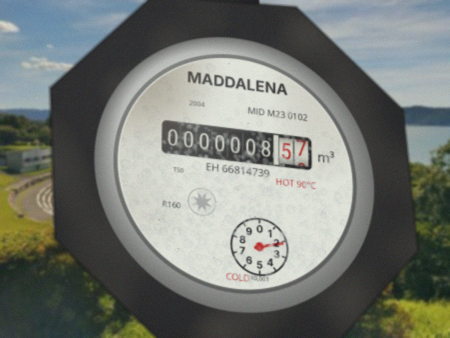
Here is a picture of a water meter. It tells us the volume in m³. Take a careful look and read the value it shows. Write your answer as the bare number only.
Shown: 8.572
